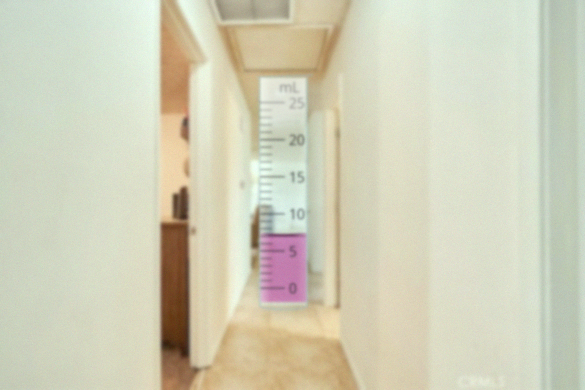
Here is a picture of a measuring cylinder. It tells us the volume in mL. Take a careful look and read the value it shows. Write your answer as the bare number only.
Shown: 7
